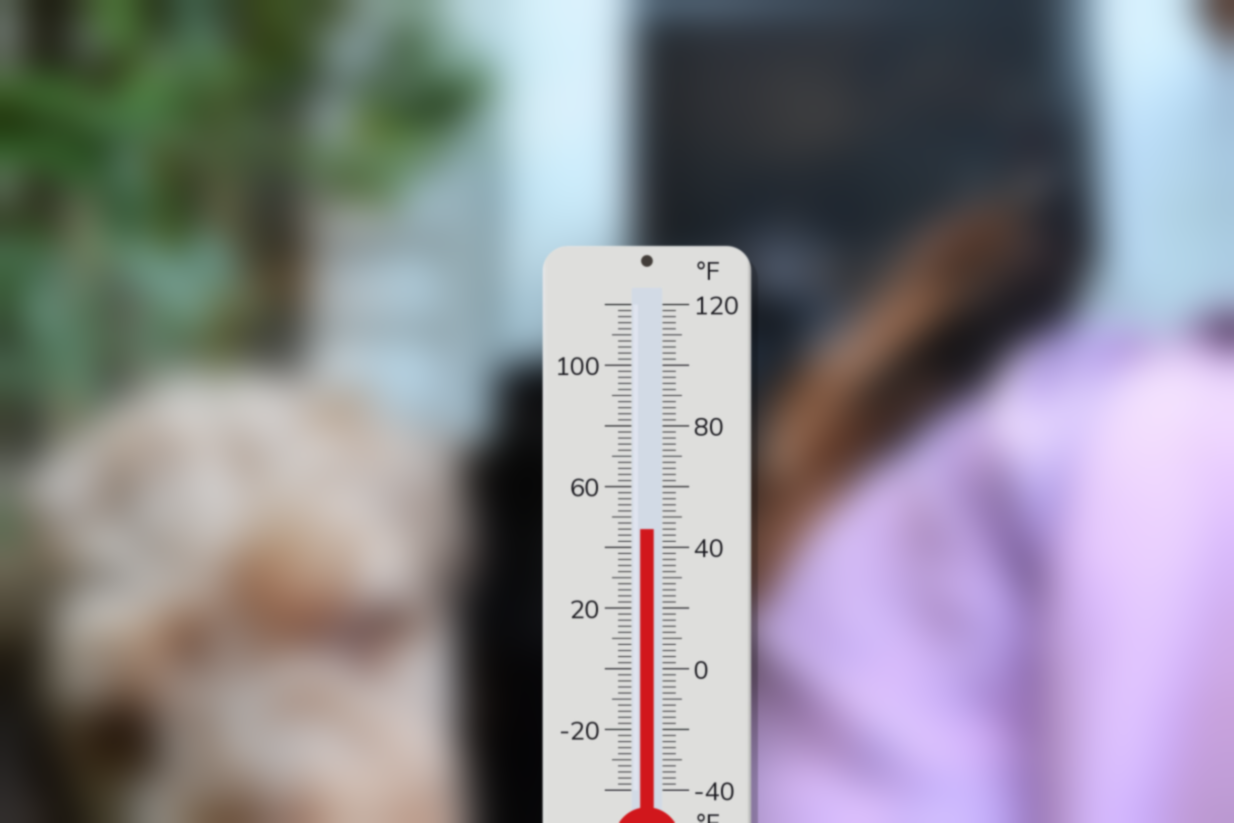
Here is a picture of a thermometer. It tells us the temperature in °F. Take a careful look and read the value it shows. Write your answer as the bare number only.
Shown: 46
